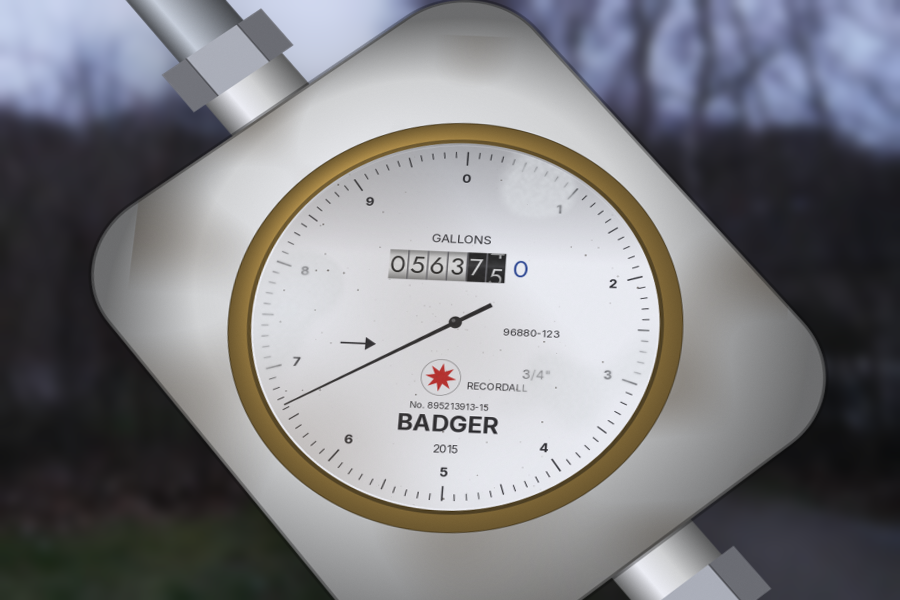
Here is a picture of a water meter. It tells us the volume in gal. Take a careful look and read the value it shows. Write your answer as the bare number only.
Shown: 563746.6
